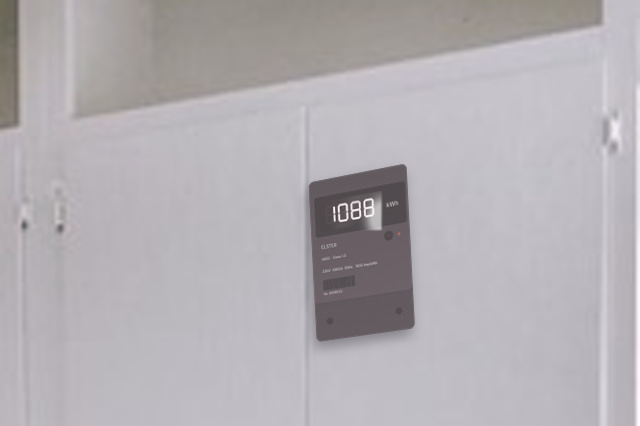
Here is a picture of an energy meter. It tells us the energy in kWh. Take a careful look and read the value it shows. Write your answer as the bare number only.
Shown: 1088
